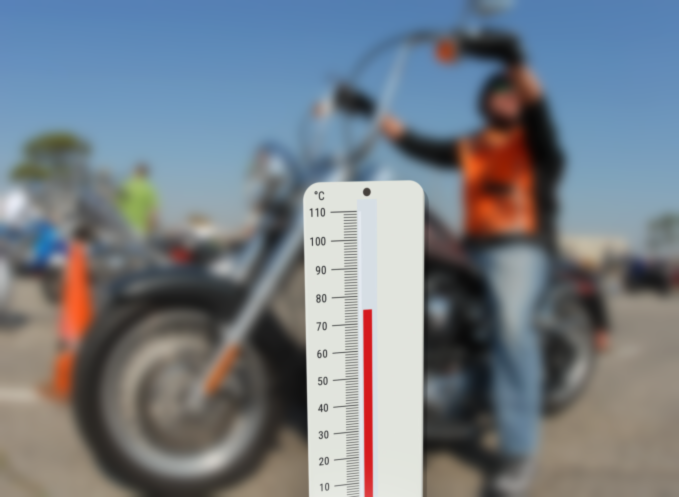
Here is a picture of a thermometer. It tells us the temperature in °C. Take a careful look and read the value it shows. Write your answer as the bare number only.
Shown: 75
